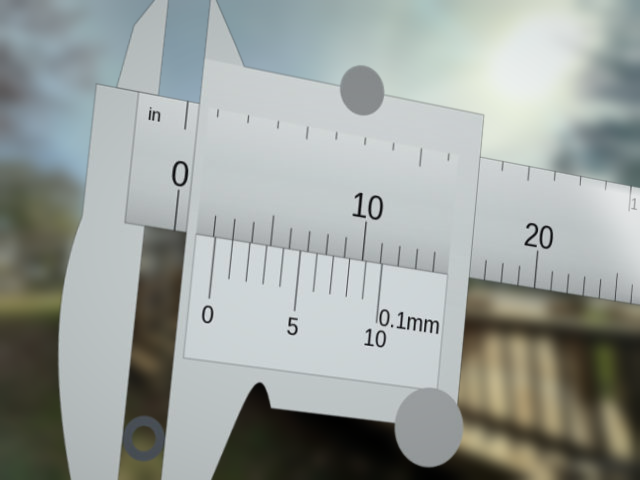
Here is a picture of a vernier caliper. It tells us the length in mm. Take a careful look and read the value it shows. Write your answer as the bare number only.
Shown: 2.1
